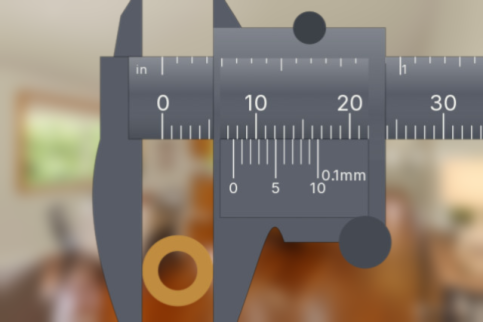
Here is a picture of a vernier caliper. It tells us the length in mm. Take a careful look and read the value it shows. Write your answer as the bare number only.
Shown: 7.6
